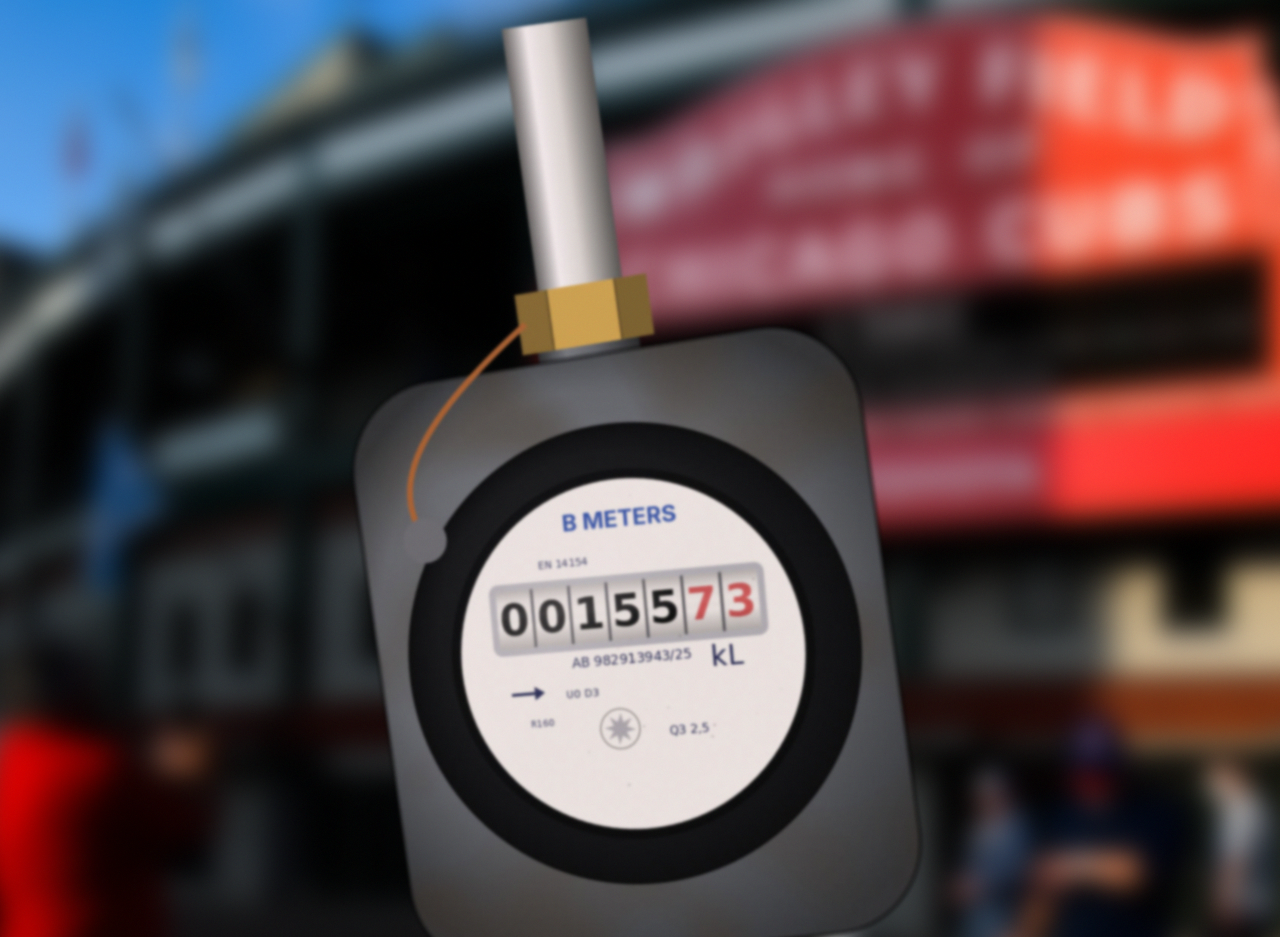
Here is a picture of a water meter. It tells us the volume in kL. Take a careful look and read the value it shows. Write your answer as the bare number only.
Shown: 155.73
